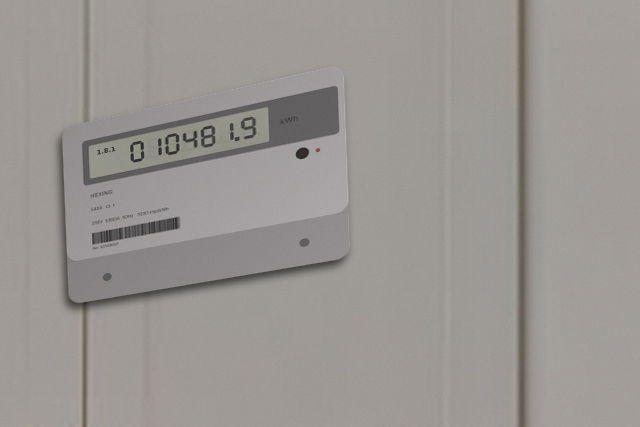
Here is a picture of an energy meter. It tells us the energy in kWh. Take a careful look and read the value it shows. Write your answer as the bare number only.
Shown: 10481.9
